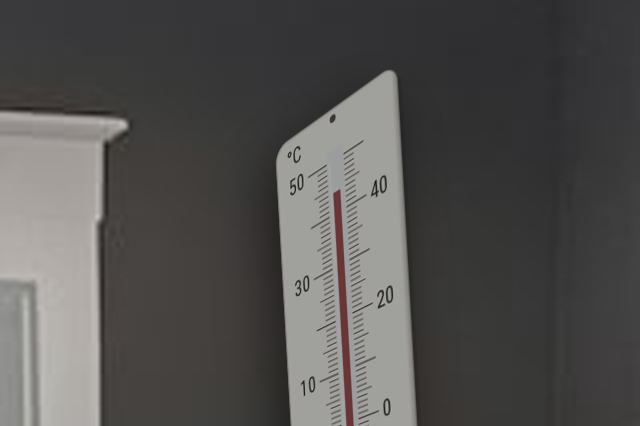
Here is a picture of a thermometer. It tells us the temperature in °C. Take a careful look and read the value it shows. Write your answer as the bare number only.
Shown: 44
